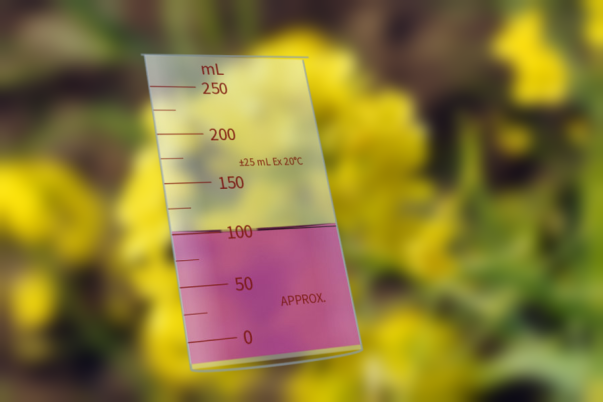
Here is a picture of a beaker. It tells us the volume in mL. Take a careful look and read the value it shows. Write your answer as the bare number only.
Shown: 100
